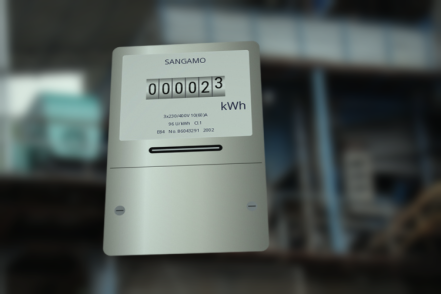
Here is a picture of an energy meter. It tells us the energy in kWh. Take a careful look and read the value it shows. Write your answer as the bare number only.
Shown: 23
